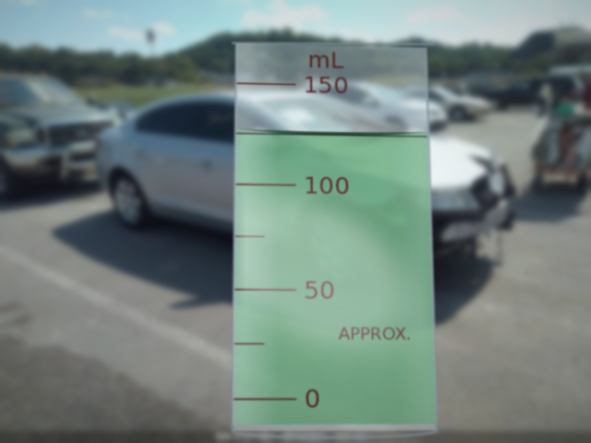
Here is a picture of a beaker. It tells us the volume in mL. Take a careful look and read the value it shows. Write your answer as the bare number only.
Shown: 125
